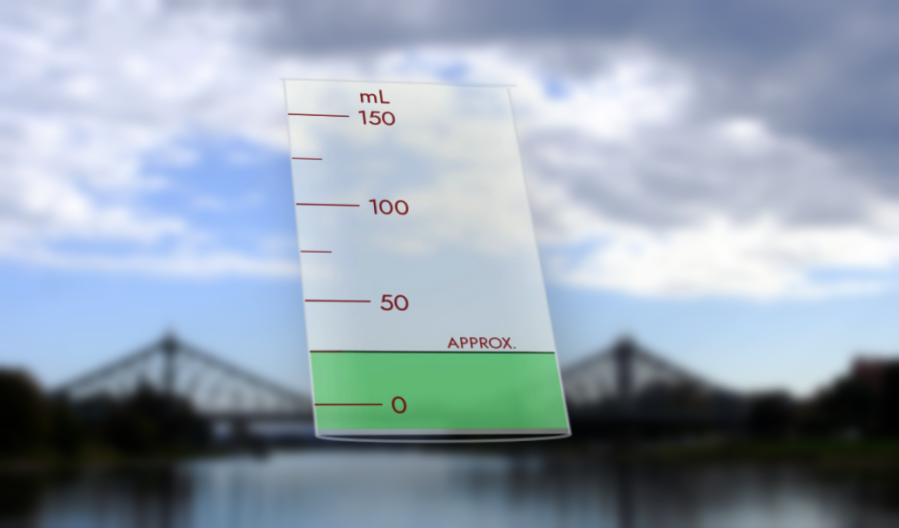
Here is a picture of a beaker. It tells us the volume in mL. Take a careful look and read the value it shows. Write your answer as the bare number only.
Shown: 25
